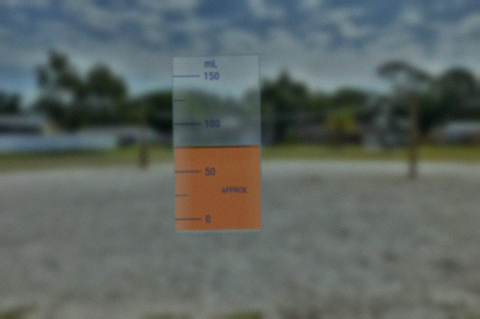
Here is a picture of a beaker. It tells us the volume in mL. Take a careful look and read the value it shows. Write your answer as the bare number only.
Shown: 75
